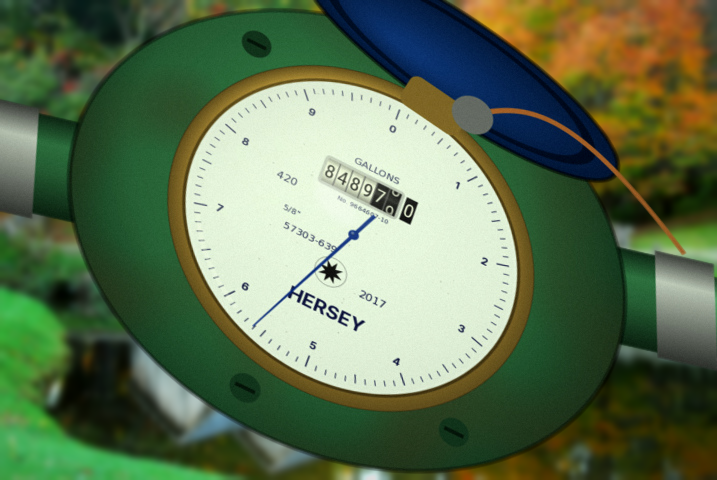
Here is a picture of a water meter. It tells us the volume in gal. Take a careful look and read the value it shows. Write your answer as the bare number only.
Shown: 8489785.6
